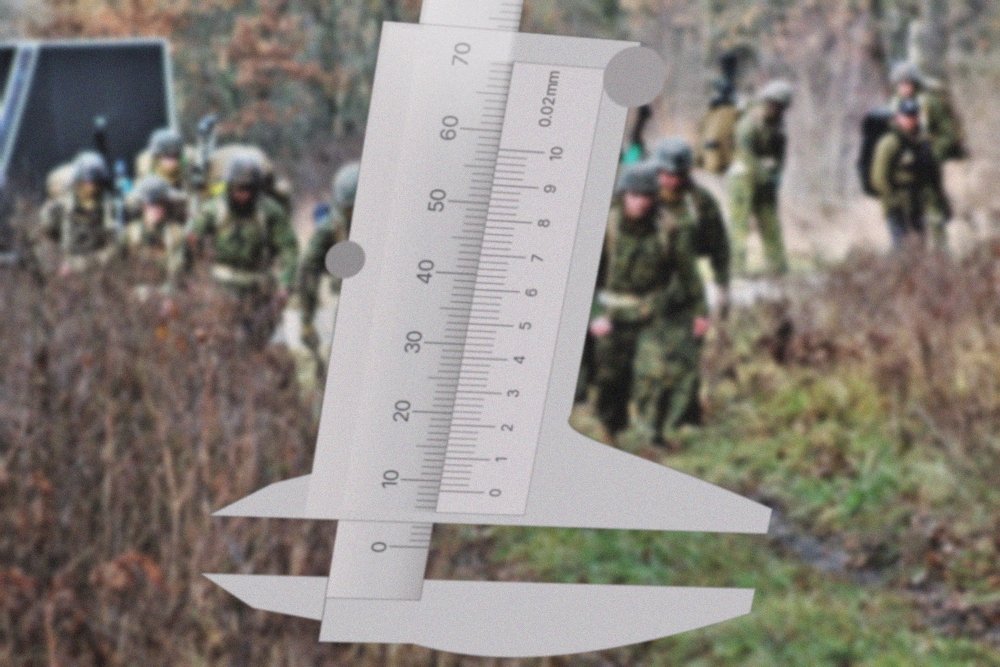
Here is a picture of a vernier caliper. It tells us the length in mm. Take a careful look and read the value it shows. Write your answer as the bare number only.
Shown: 8.5
